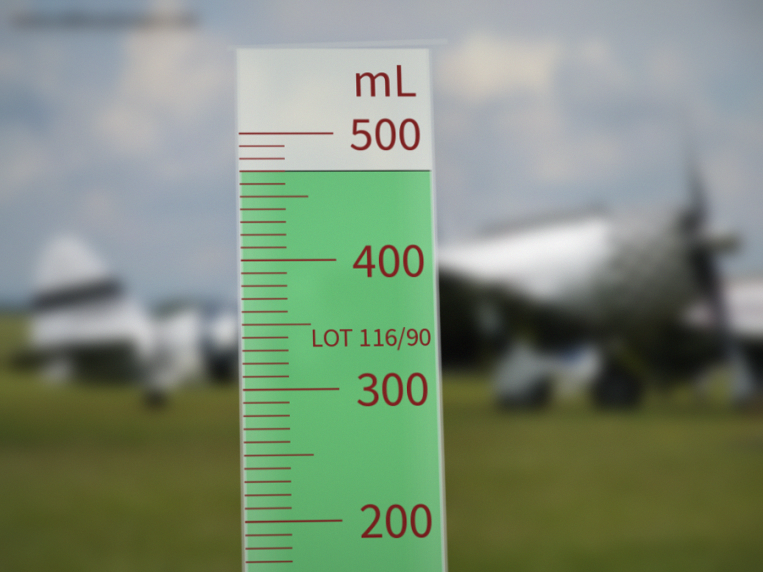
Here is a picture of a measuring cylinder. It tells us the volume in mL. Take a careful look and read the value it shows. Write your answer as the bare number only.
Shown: 470
